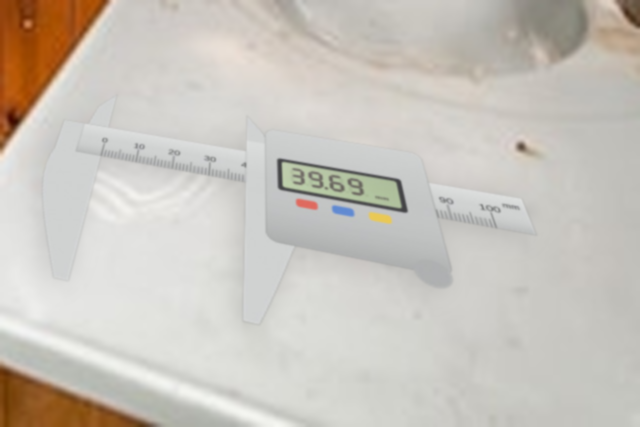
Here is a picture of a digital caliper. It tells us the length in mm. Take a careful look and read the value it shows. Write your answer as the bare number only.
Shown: 39.69
